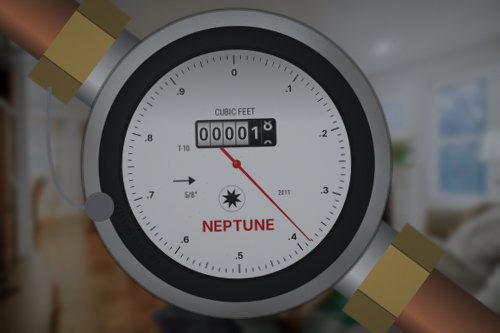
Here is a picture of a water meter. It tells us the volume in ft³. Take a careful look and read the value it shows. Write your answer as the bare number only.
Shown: 18.38
